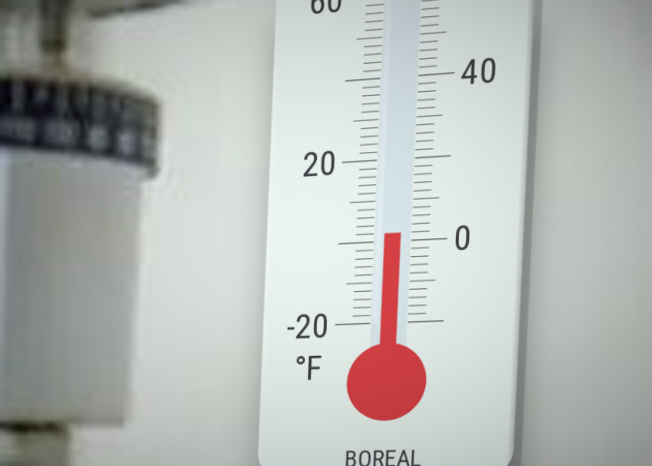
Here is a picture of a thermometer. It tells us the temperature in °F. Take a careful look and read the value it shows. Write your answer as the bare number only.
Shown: 2
